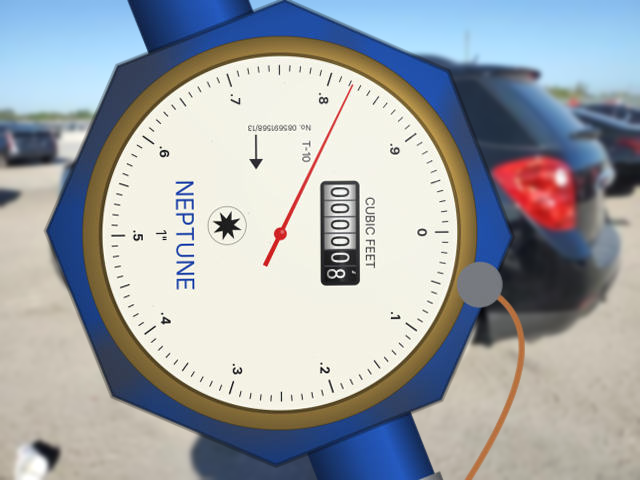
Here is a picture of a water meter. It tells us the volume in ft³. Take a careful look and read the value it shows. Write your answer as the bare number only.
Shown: 7.82
